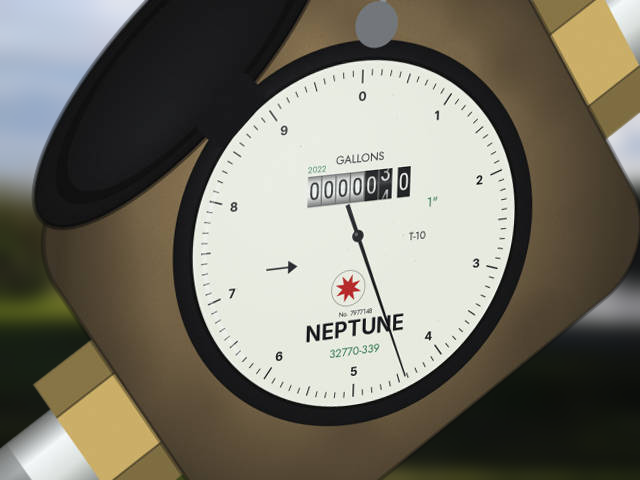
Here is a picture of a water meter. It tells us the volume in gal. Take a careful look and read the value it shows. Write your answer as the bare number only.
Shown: 34.4
